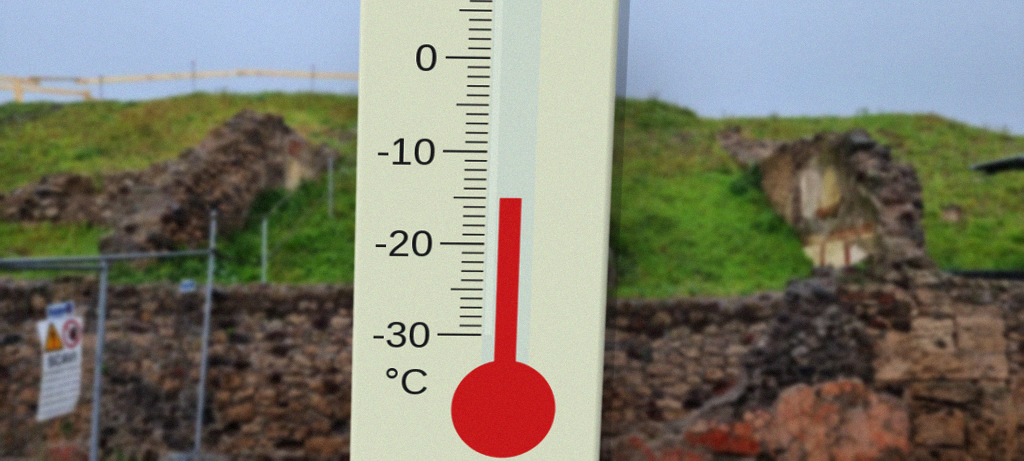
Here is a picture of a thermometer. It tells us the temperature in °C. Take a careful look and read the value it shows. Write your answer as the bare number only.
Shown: -15
